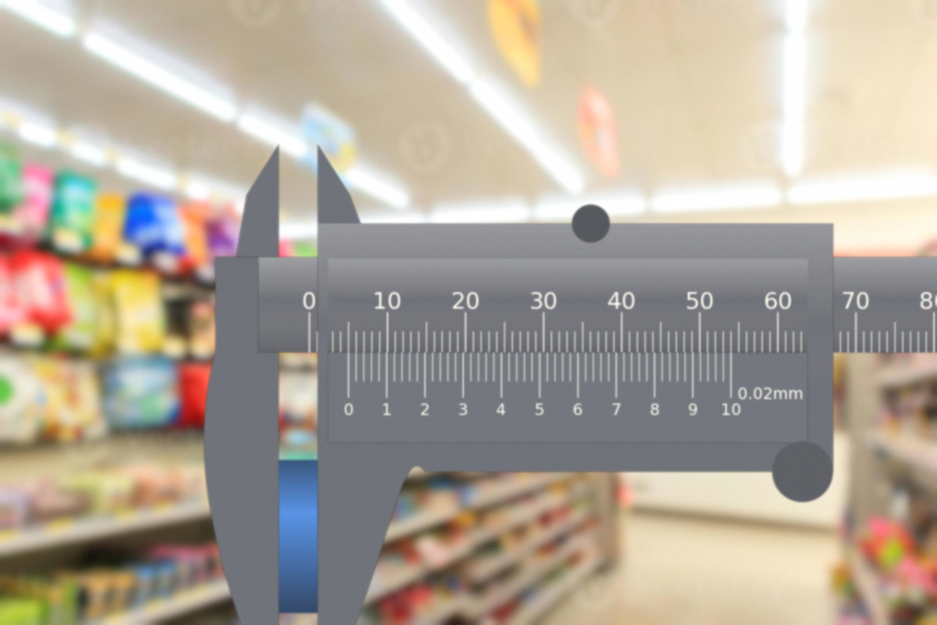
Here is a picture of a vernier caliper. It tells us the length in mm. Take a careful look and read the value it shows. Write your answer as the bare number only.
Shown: 5.0
